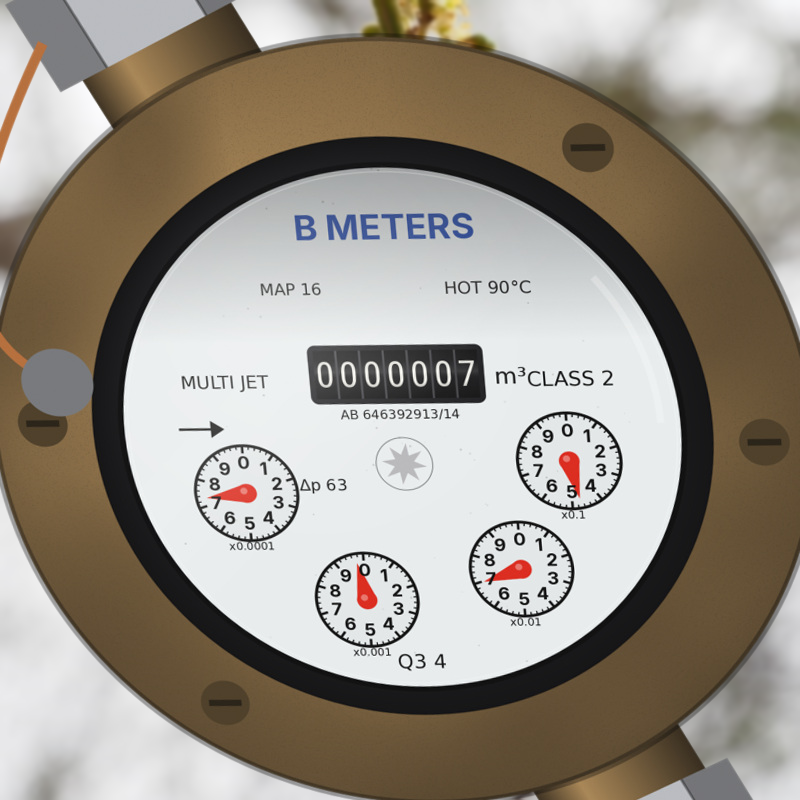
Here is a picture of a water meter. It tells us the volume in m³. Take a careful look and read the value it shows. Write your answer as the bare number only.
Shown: 7.4697
